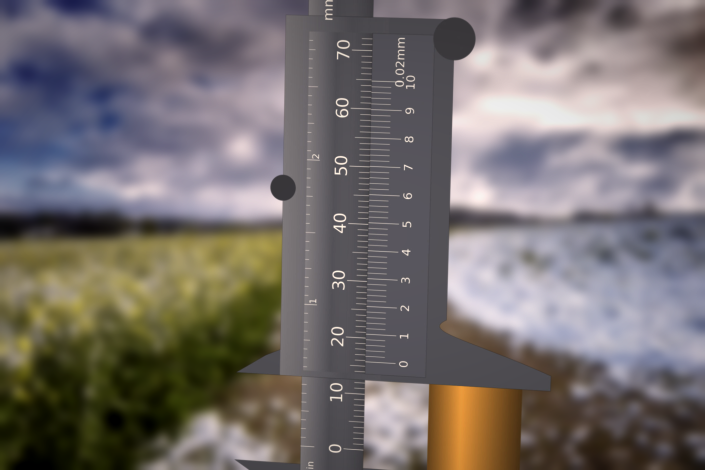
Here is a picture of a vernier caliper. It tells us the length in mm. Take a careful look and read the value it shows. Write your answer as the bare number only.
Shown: 15.8
